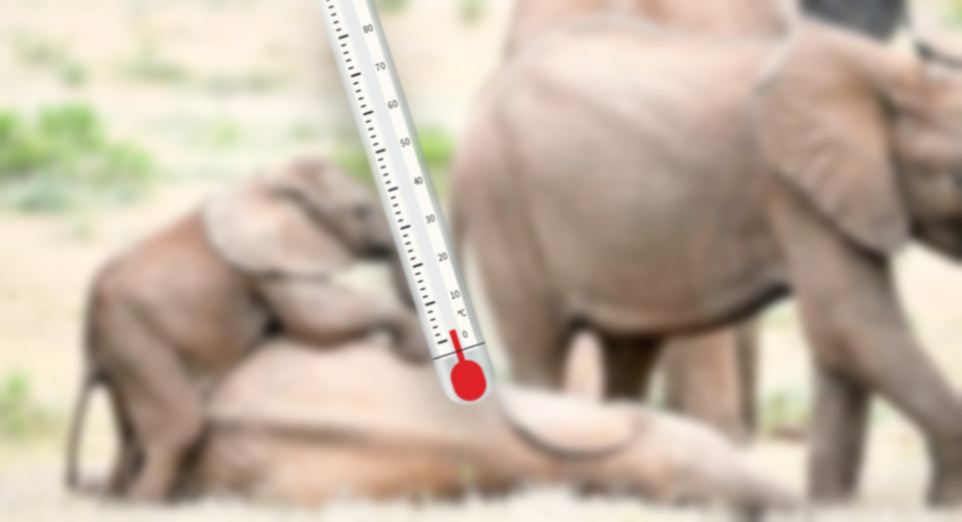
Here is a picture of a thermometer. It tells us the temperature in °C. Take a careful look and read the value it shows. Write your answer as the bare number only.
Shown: 2
